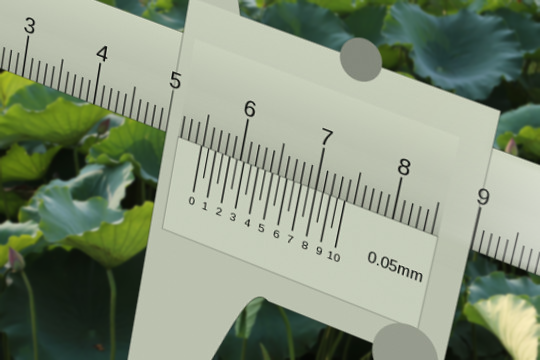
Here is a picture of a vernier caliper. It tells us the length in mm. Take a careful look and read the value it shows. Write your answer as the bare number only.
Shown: 54.8
